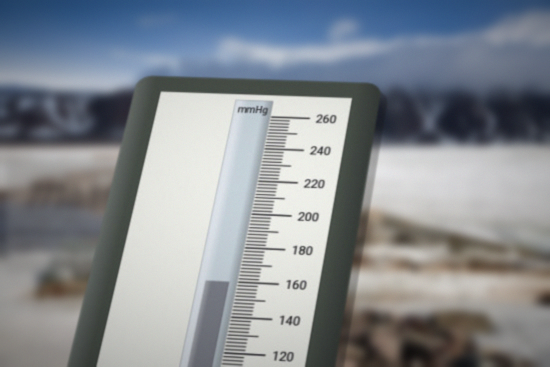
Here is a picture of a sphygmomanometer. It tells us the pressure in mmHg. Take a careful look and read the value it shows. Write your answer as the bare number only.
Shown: 160
